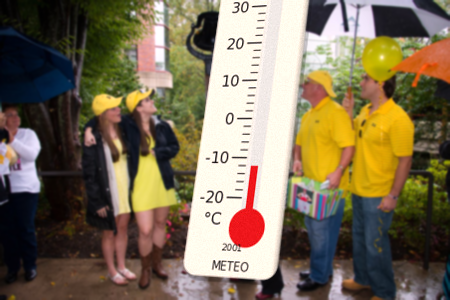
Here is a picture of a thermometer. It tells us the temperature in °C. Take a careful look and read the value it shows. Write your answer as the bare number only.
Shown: -12
